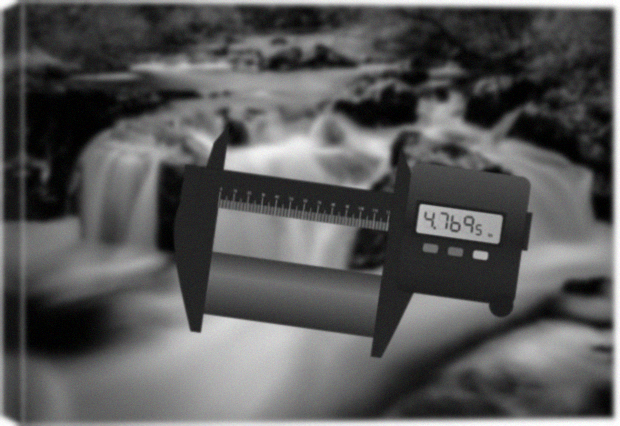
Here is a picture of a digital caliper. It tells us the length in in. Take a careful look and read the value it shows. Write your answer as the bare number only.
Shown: 4.7695
